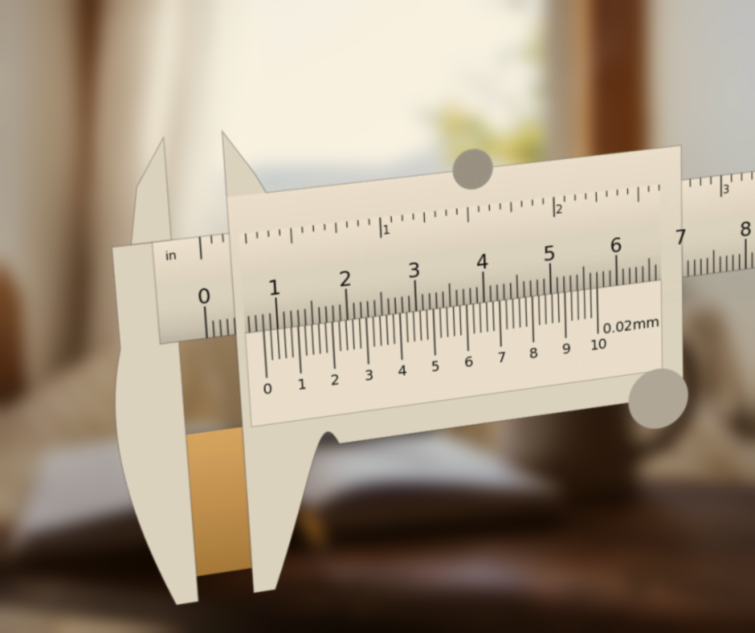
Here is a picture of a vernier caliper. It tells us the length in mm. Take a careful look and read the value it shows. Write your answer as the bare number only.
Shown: 8.0
